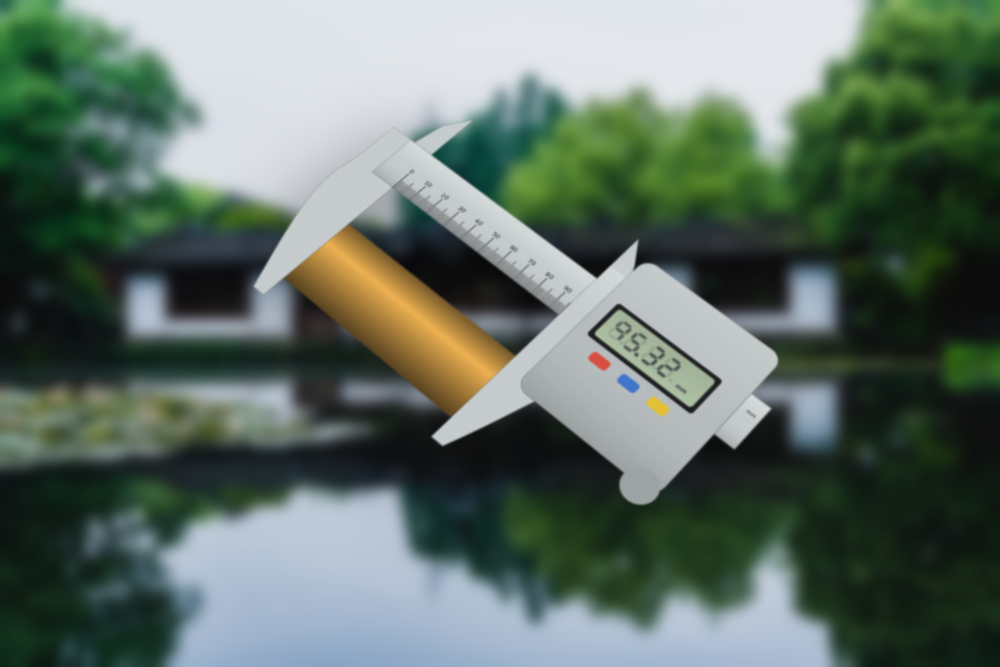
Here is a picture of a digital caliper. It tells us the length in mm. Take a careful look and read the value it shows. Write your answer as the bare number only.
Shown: 95.32
